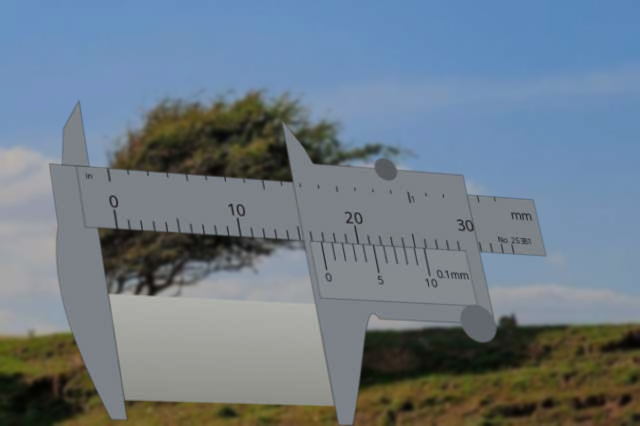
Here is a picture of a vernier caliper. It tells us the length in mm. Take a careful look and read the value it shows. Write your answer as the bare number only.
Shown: 16.8
